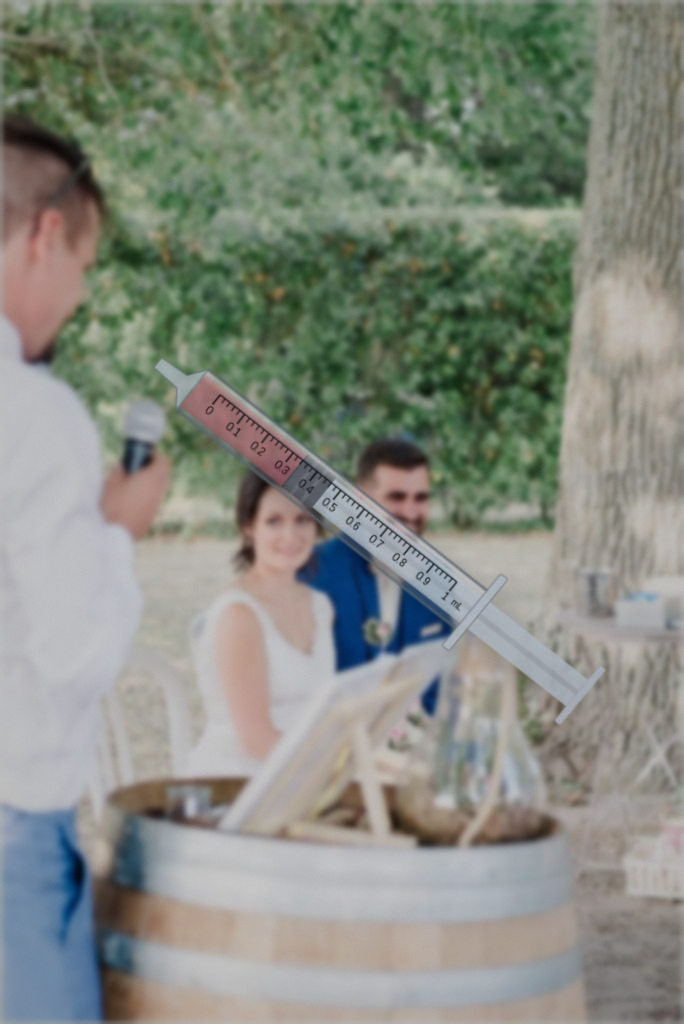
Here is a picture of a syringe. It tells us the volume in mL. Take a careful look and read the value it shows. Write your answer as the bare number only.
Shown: 0.34
